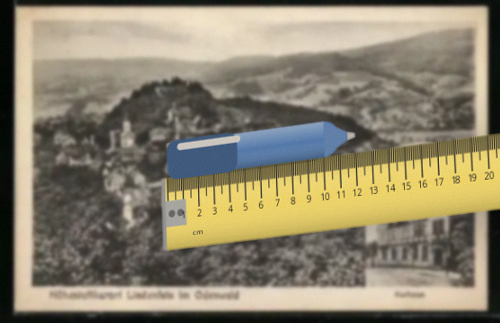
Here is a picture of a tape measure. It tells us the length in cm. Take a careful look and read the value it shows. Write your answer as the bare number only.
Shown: 12
